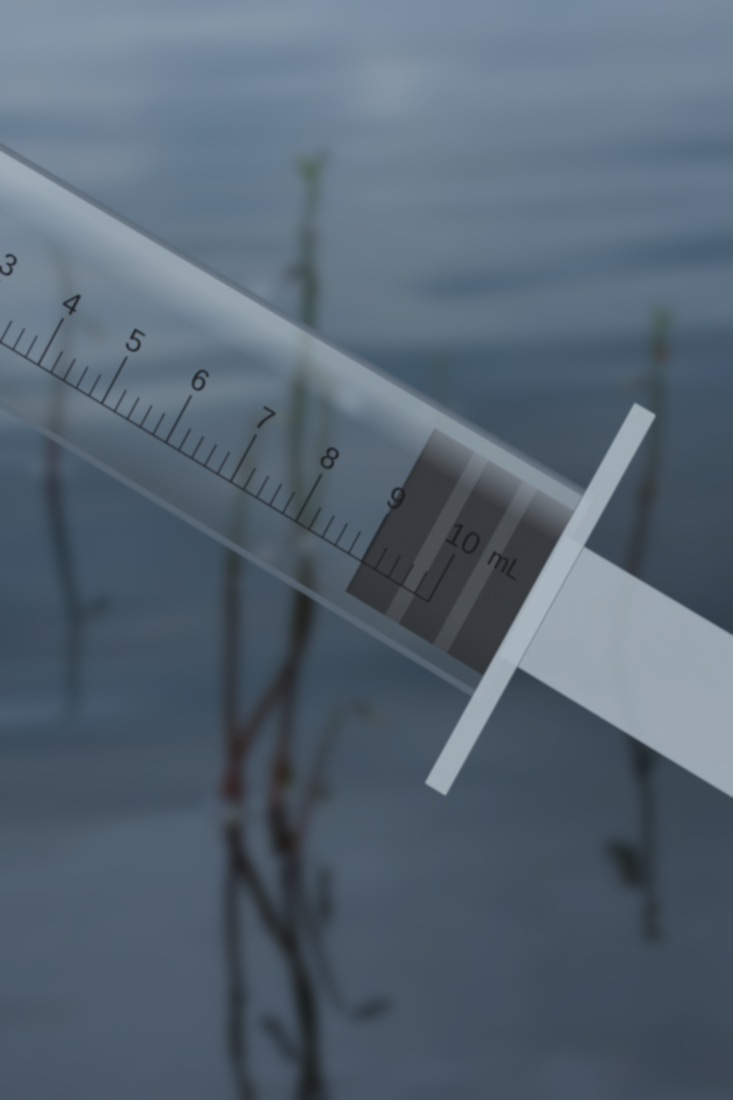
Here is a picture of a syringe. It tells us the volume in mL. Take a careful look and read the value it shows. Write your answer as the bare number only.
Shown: 9
